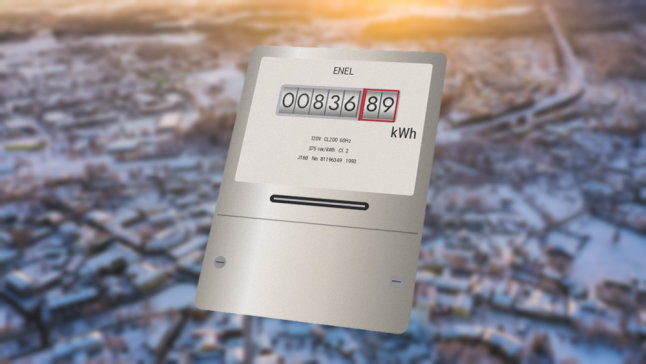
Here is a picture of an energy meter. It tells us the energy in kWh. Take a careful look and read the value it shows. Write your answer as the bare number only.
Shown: 836.89
